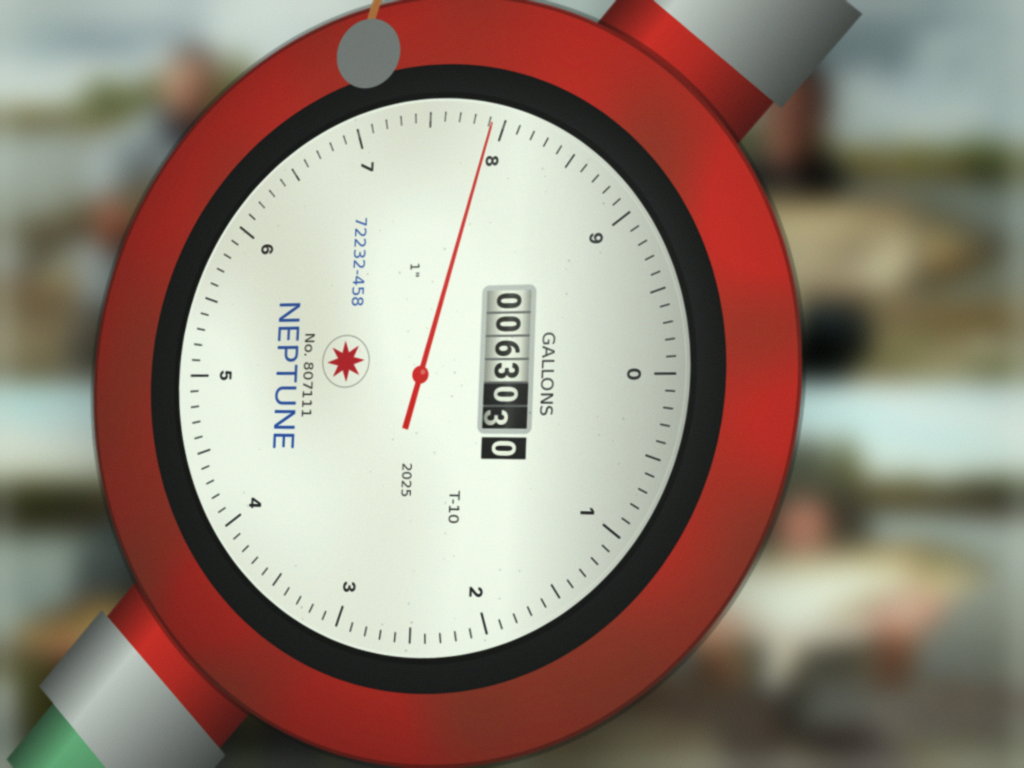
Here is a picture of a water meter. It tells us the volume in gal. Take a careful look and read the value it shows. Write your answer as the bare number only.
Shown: 63027.9
